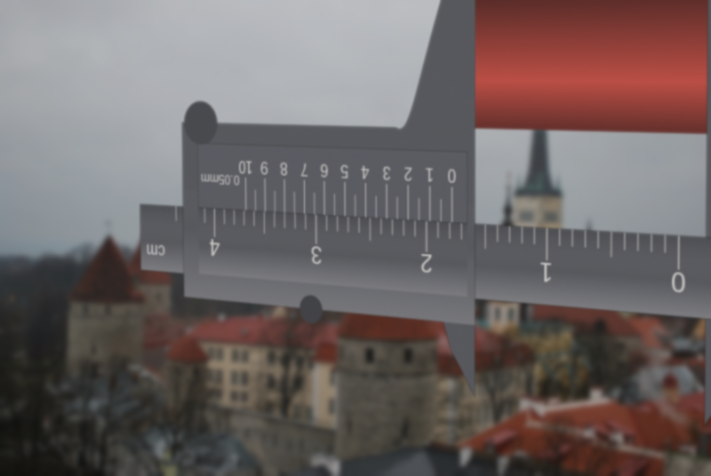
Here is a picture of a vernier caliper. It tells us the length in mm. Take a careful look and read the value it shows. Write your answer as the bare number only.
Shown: 17.8
